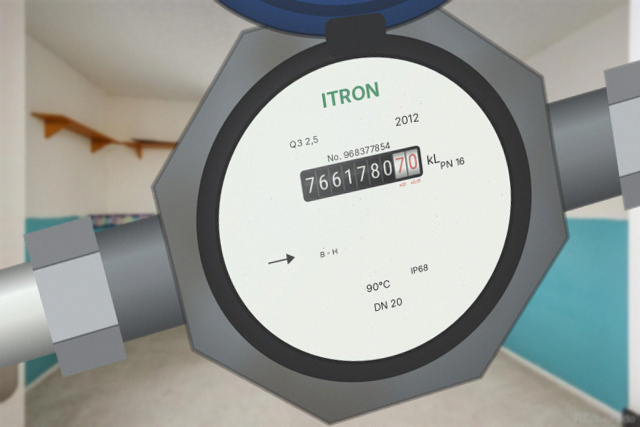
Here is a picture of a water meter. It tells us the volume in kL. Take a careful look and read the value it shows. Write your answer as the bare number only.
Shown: 7661780.70
